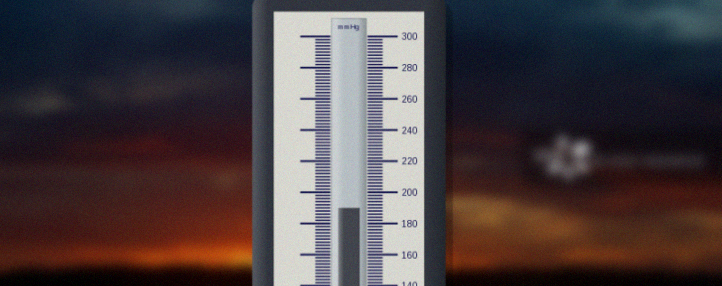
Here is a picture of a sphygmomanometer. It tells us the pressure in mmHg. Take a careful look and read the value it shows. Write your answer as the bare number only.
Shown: 190
